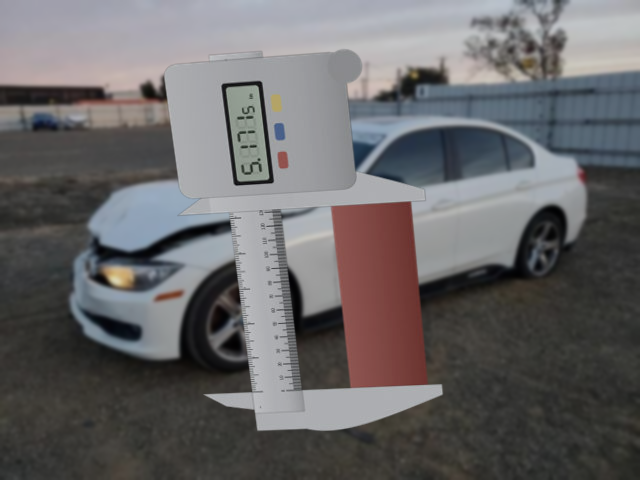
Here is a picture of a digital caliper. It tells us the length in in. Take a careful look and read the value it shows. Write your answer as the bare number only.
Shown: 5.1715
